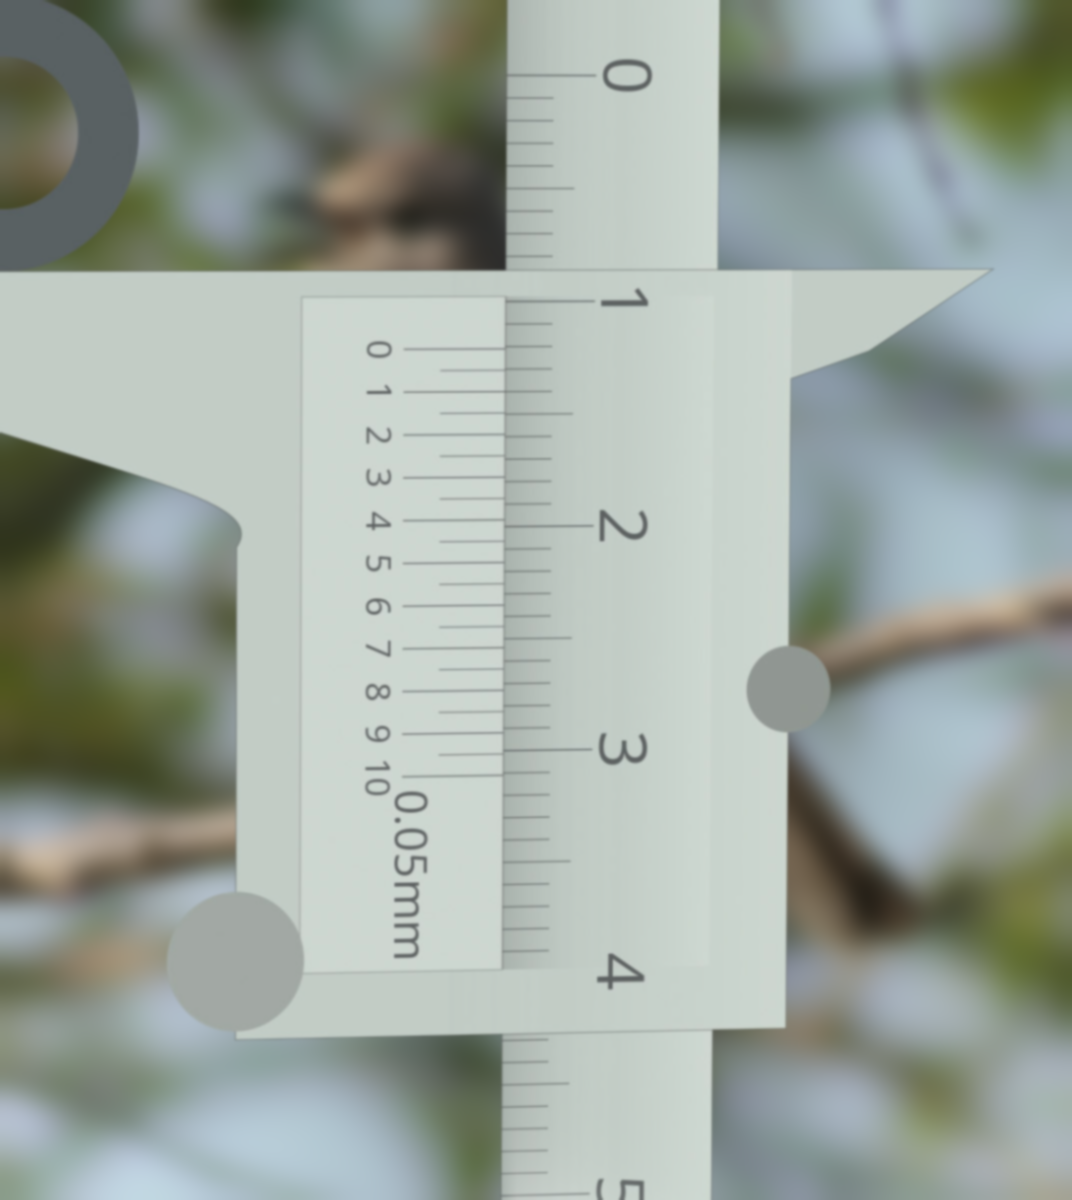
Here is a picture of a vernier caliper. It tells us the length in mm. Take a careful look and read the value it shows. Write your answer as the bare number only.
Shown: 12.1
